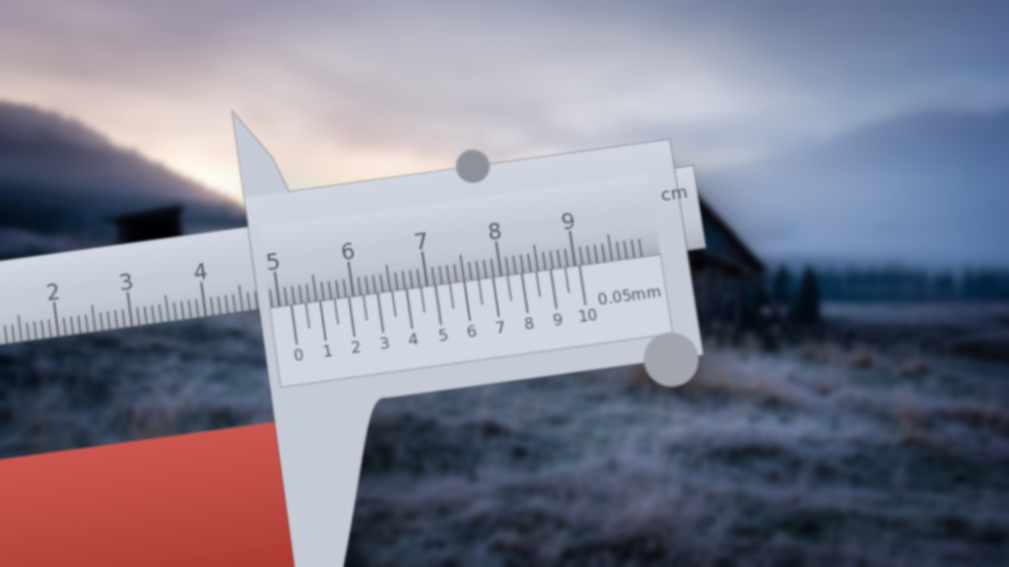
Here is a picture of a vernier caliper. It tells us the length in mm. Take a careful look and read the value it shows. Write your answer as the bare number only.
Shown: 51.6
